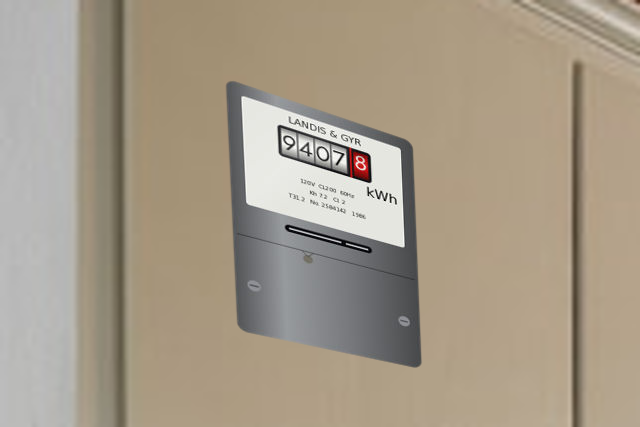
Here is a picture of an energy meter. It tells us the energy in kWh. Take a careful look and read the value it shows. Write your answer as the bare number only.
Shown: 9407.8
